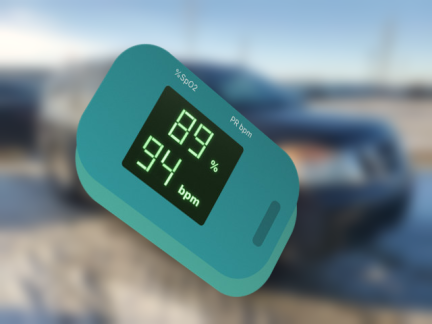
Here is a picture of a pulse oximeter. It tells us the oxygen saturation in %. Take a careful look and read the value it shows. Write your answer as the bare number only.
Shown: 89
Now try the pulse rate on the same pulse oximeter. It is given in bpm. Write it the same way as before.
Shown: 94
